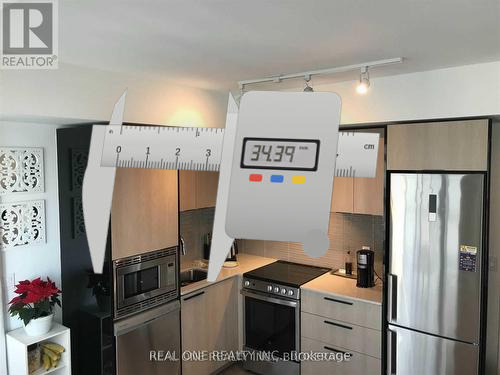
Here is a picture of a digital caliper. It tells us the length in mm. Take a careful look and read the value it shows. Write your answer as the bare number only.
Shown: 34.39
